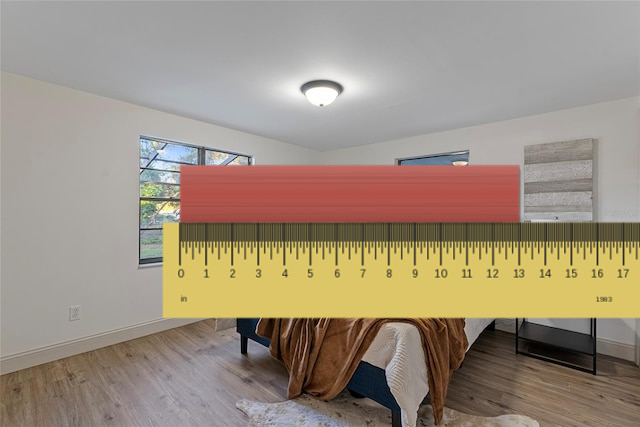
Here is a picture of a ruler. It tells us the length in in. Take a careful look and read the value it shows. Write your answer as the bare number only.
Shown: 13
